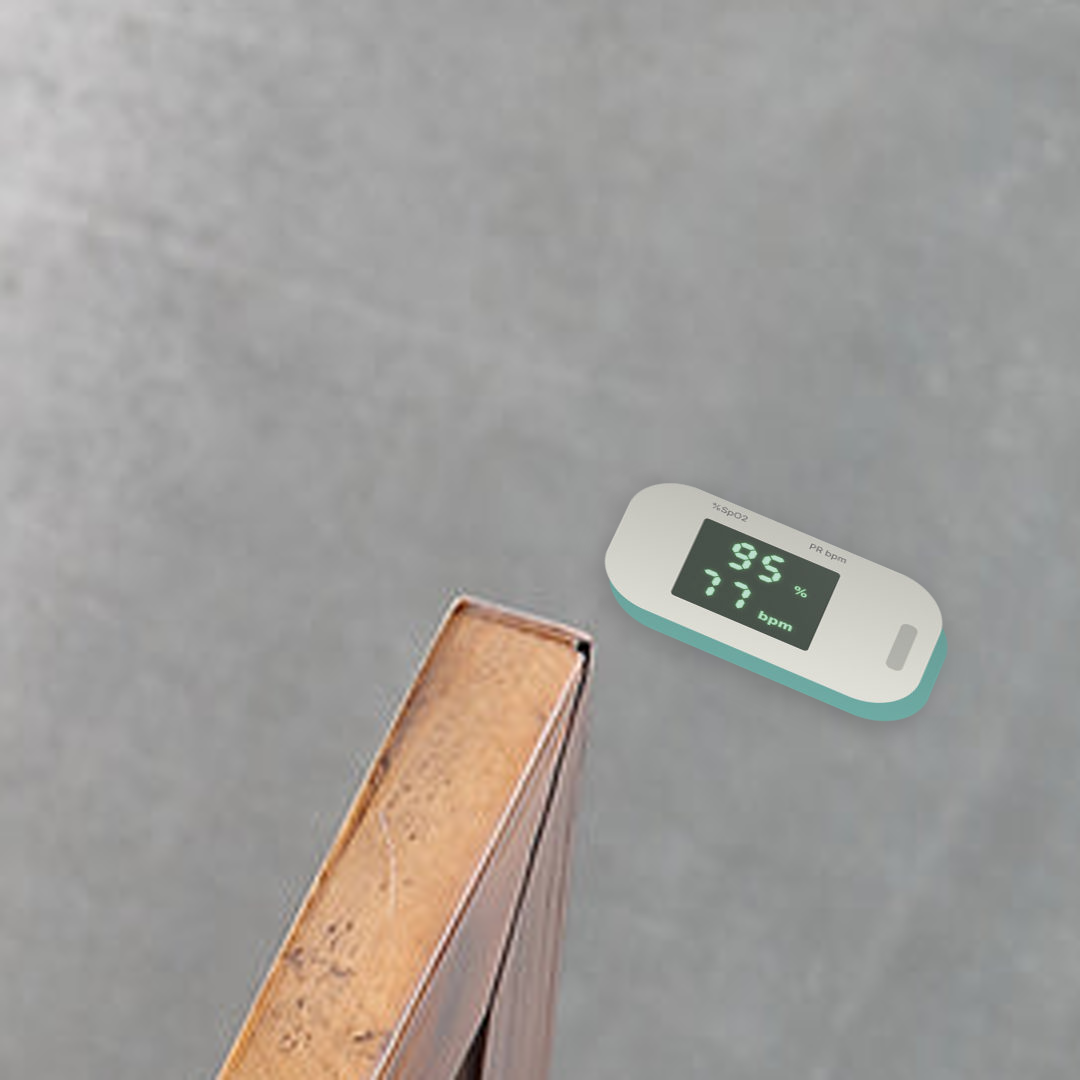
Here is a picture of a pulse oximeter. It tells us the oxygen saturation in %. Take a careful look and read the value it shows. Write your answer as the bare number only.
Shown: 95
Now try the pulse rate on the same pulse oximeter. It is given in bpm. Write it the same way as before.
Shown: 77
